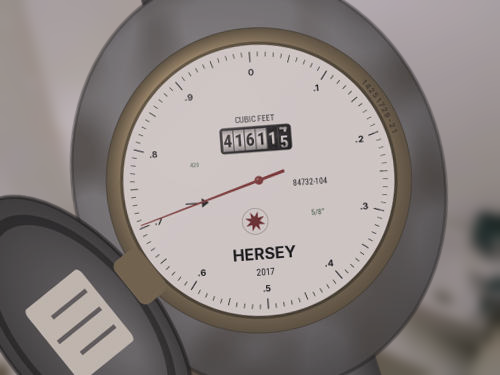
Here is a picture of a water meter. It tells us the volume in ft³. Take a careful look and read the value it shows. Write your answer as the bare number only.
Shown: 416114.70
